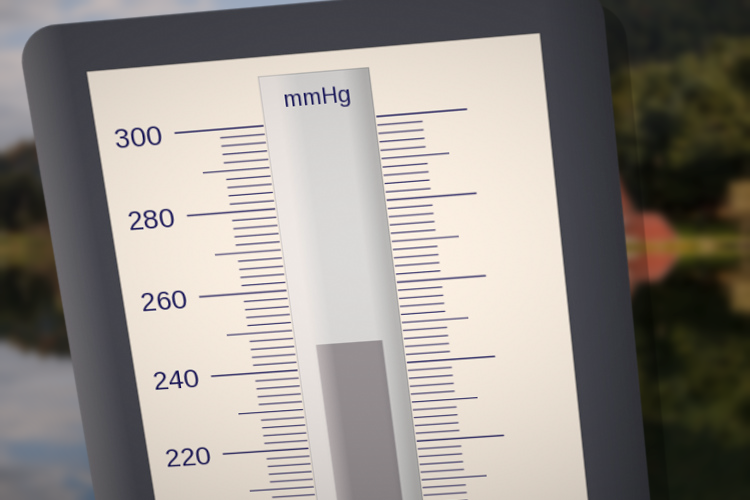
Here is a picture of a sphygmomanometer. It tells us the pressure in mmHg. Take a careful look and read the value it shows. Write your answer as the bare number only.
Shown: 246
